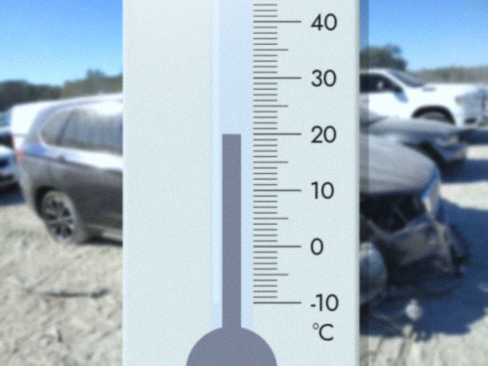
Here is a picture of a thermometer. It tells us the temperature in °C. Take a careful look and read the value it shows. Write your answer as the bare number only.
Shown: 20
